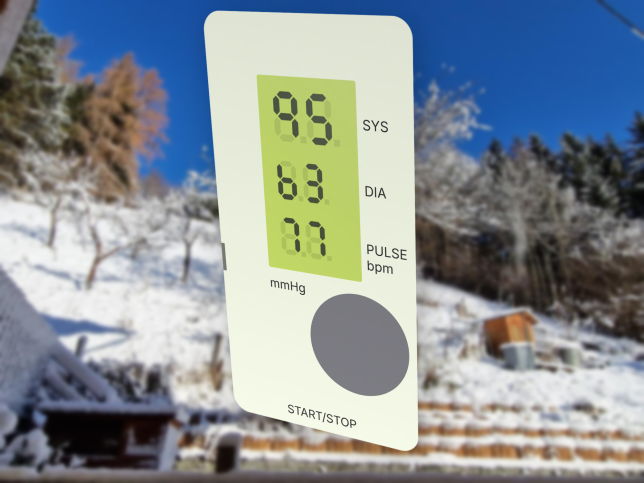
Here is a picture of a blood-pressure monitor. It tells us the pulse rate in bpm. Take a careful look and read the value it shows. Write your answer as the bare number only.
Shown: 77
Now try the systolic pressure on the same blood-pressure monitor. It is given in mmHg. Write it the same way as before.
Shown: 95
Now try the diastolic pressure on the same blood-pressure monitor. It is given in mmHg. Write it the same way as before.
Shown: 63
